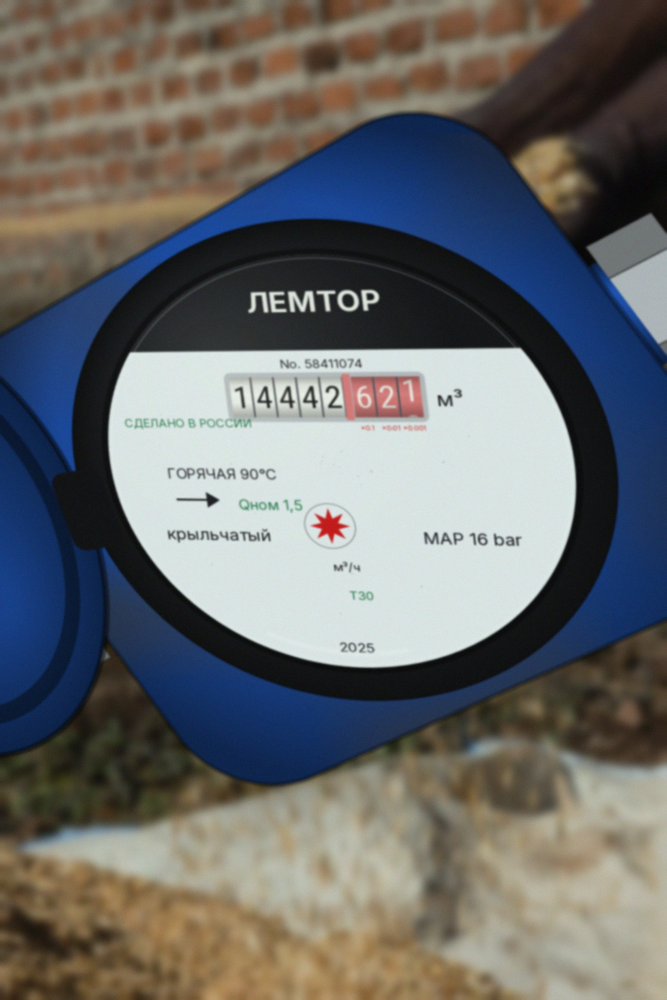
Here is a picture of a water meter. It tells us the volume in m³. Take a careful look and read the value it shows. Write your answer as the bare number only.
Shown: 14442.621
